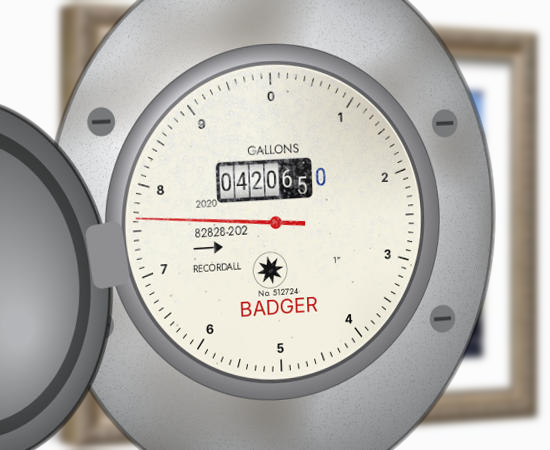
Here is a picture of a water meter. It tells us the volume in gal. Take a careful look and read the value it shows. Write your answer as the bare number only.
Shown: 420647.6
